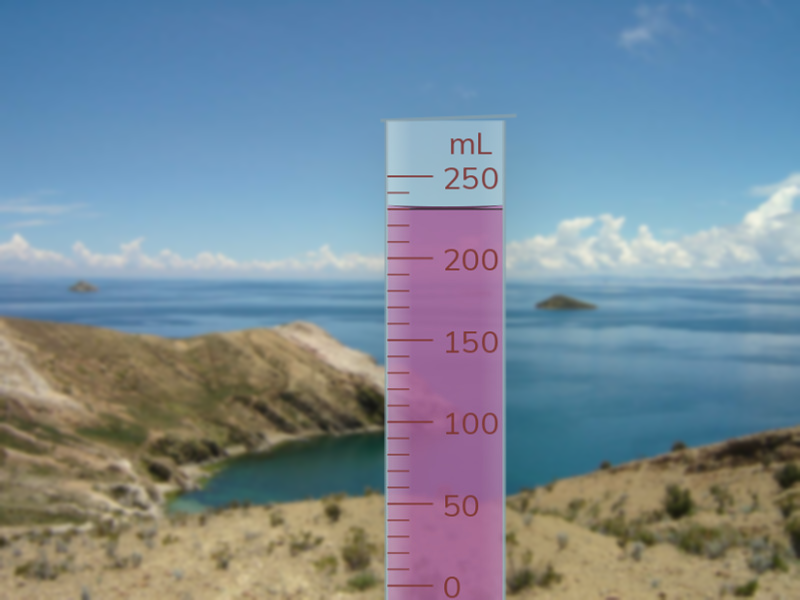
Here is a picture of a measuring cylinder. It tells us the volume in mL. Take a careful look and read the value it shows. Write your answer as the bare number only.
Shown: 230
